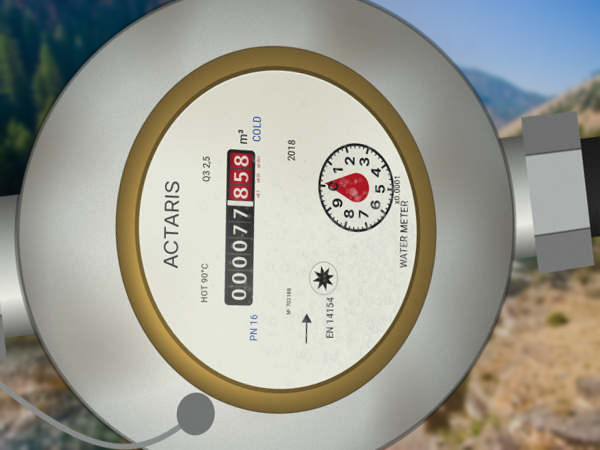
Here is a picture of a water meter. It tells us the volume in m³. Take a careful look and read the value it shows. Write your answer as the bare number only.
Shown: 77.8580
